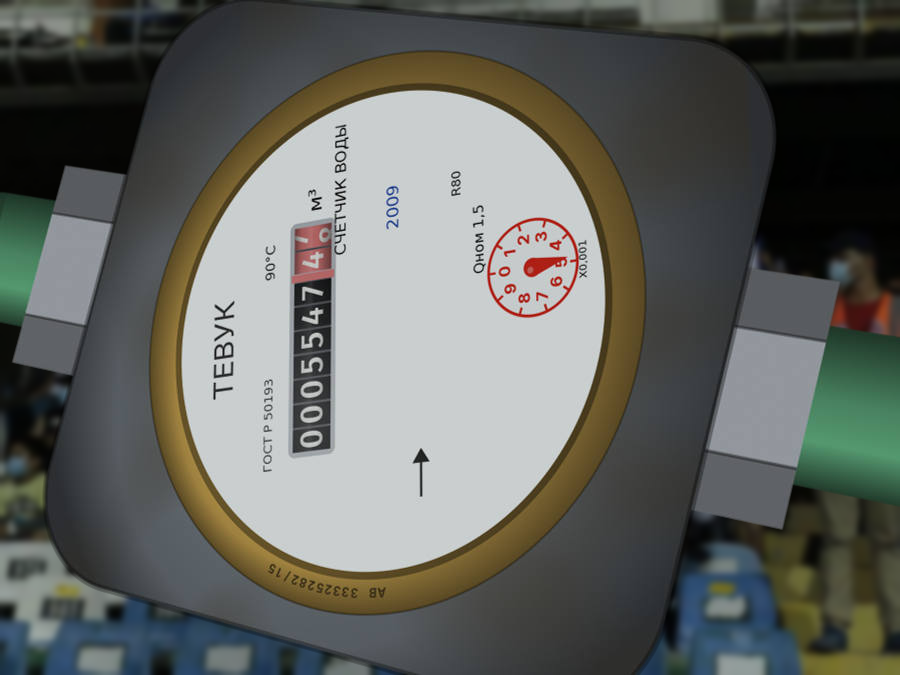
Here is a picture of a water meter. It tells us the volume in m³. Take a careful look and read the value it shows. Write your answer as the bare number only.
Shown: 5547.474
